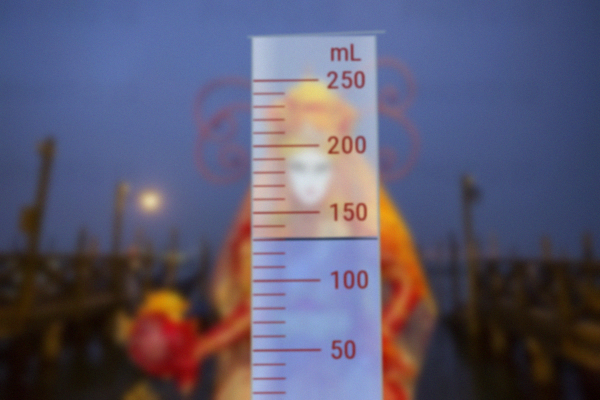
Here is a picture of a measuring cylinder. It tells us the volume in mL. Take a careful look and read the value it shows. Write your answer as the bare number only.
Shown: 130
